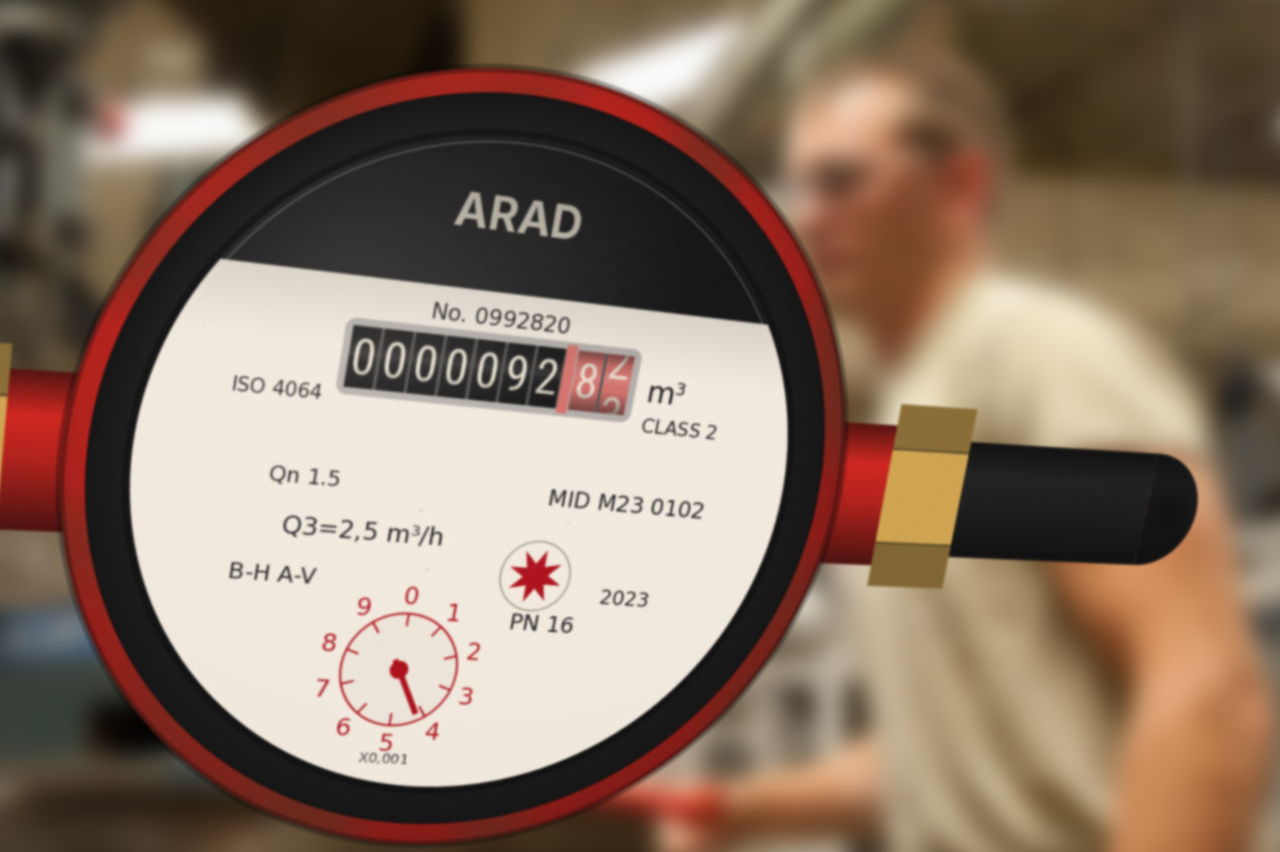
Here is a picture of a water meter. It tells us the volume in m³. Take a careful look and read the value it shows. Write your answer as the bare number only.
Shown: 92.824
